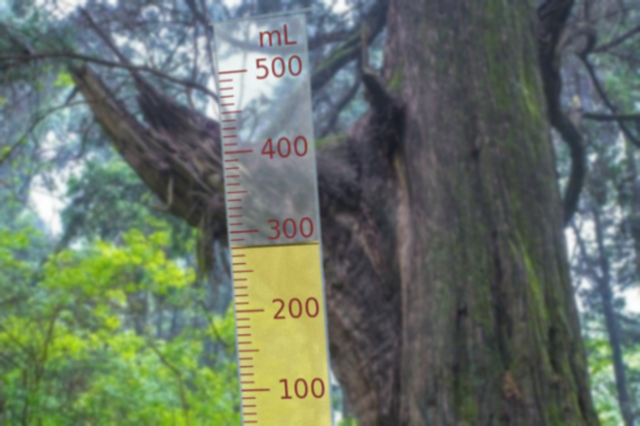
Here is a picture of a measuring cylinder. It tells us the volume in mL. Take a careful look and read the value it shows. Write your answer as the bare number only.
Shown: 280
